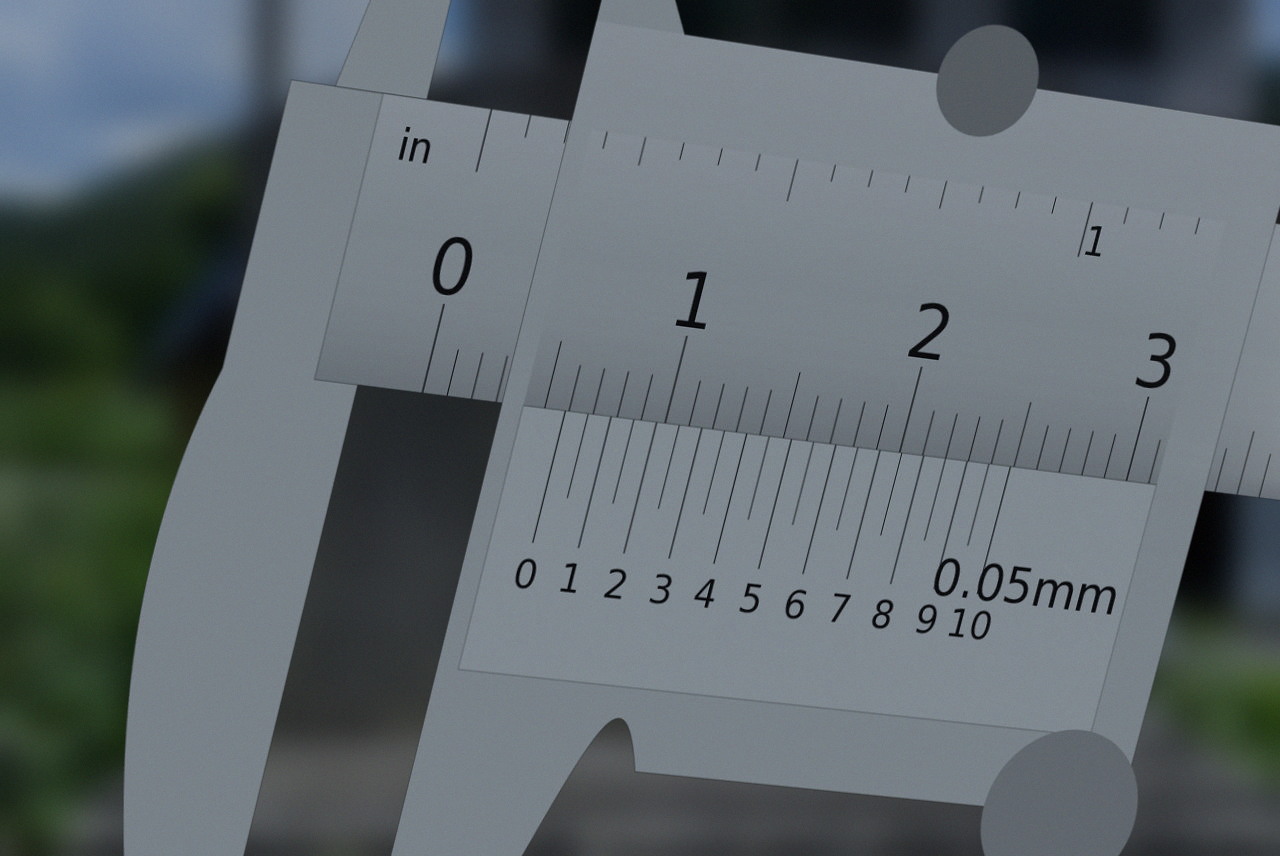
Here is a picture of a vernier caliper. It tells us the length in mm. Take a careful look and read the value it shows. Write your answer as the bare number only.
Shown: 5.85
